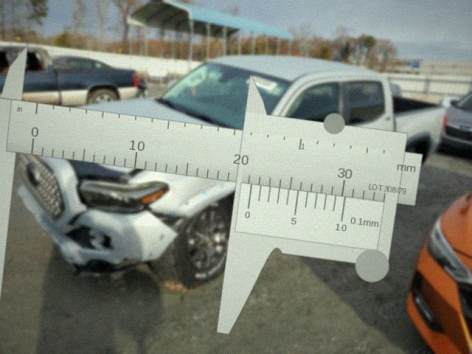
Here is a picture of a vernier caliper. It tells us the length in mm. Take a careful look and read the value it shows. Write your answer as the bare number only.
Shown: 21.3
